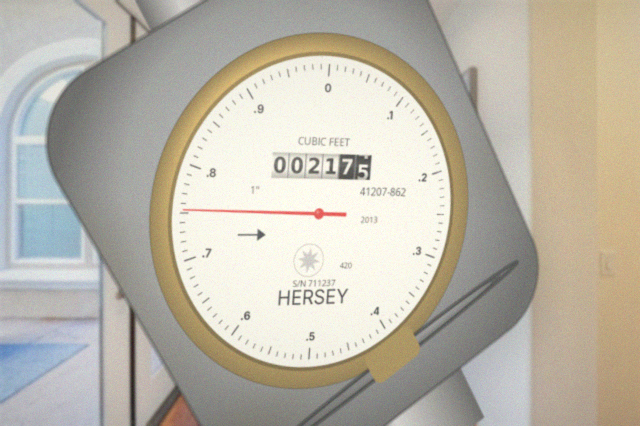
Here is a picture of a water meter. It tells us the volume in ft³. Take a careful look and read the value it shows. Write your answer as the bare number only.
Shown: 2174.75
